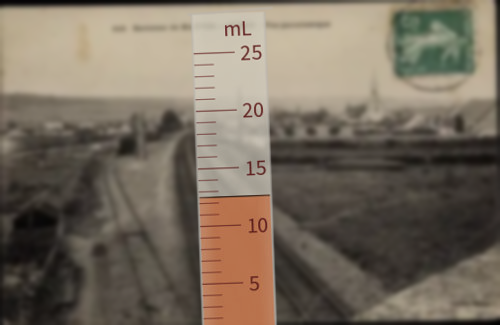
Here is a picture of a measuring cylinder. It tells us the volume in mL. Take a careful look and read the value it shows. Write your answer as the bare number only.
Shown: 12.5
